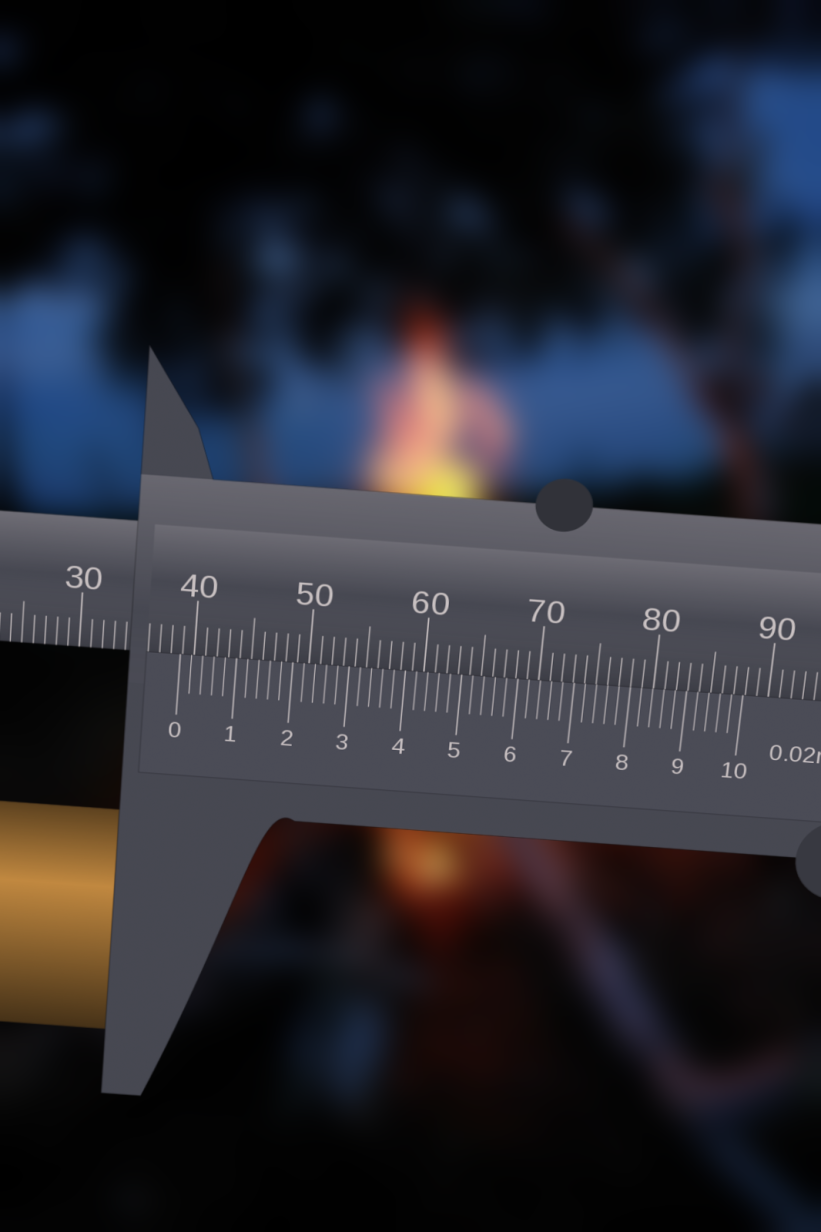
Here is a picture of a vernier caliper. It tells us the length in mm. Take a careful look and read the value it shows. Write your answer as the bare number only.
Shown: 38.8
